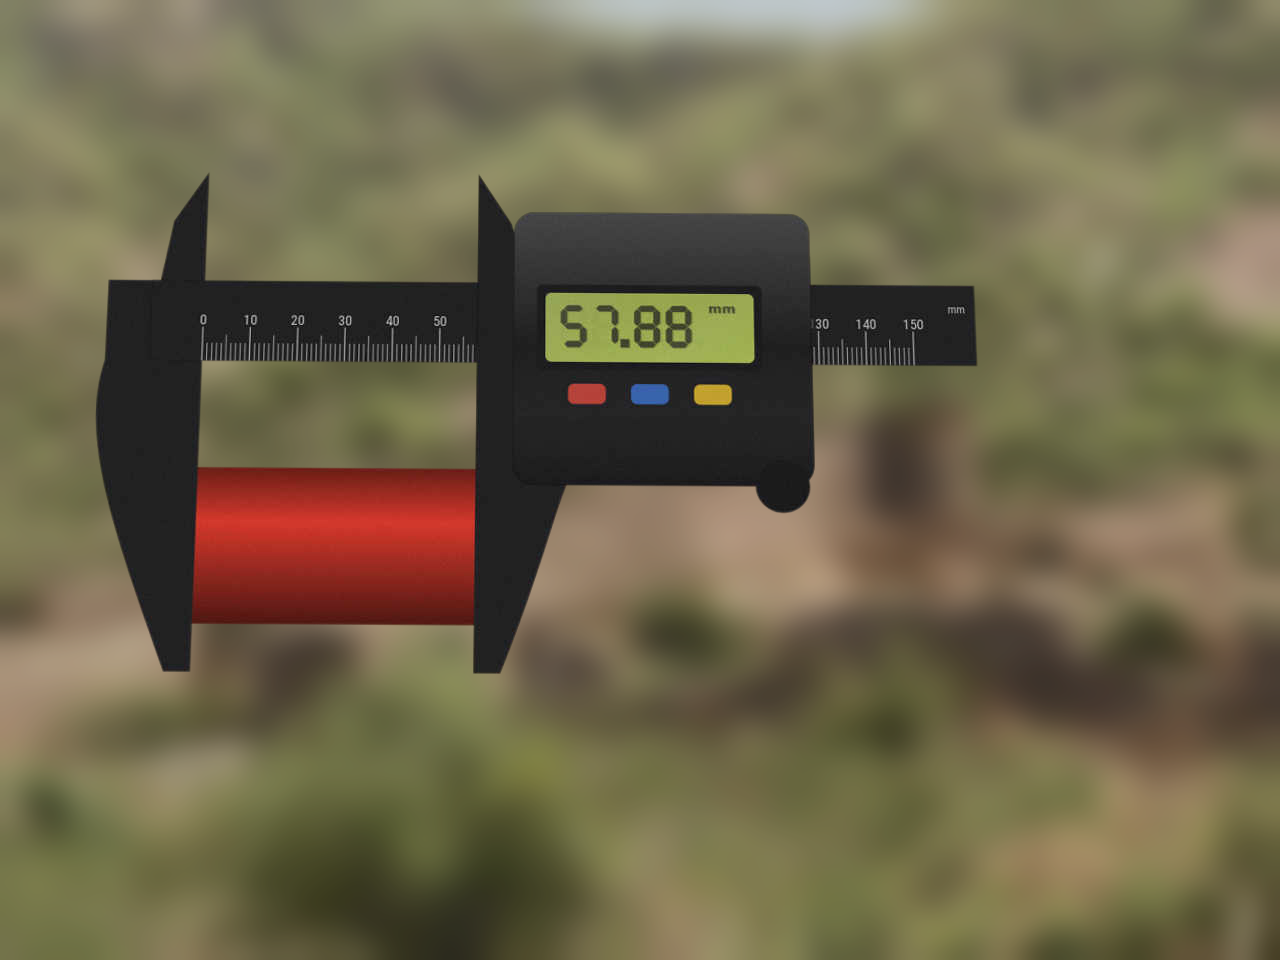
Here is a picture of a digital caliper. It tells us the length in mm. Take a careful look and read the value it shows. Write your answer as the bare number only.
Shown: 57.88
